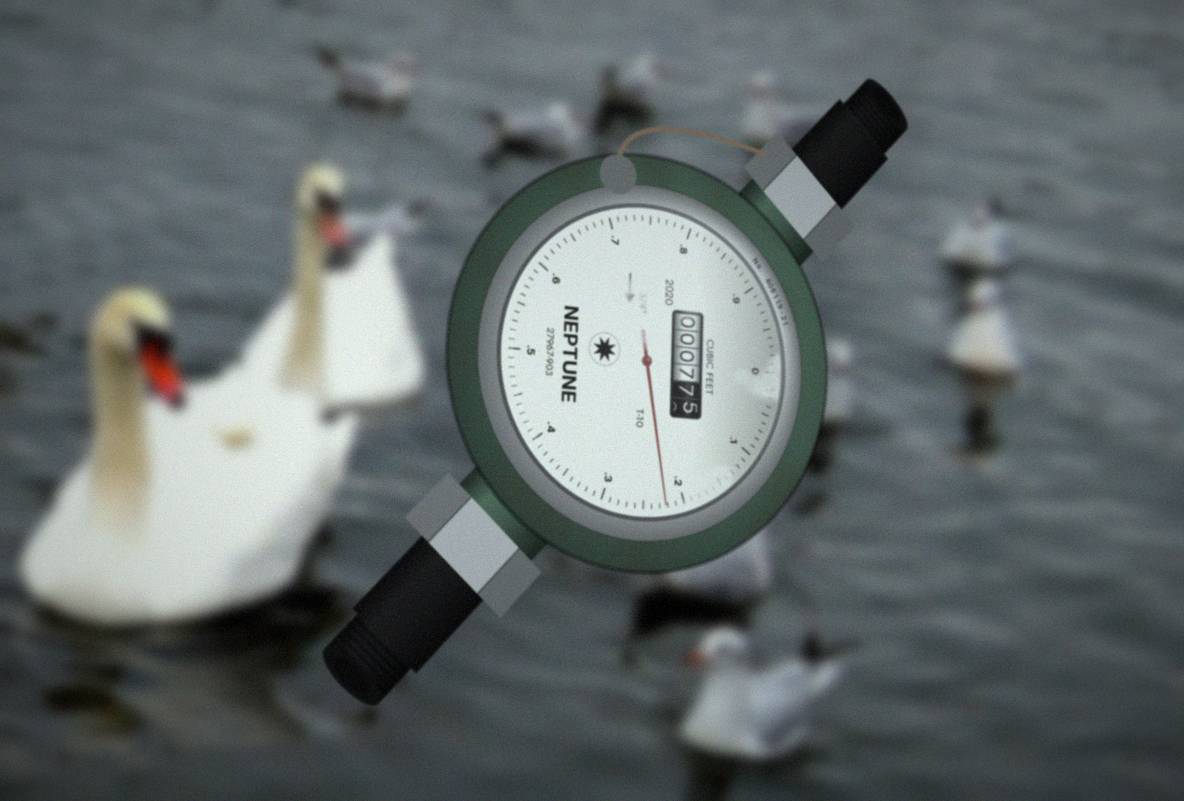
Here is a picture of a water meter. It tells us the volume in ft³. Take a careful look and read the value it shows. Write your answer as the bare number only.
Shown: 775.22
